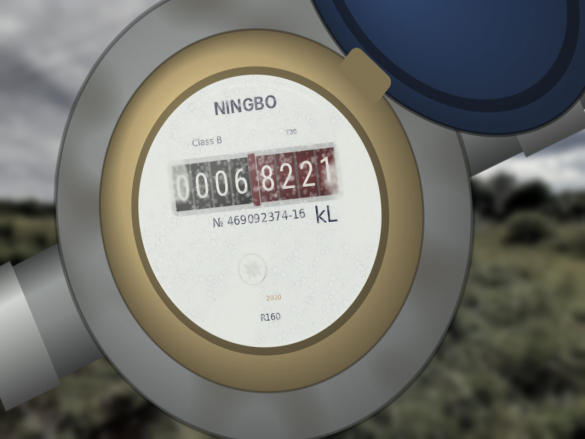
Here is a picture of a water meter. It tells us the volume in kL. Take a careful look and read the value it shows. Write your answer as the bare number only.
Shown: 6.8221
